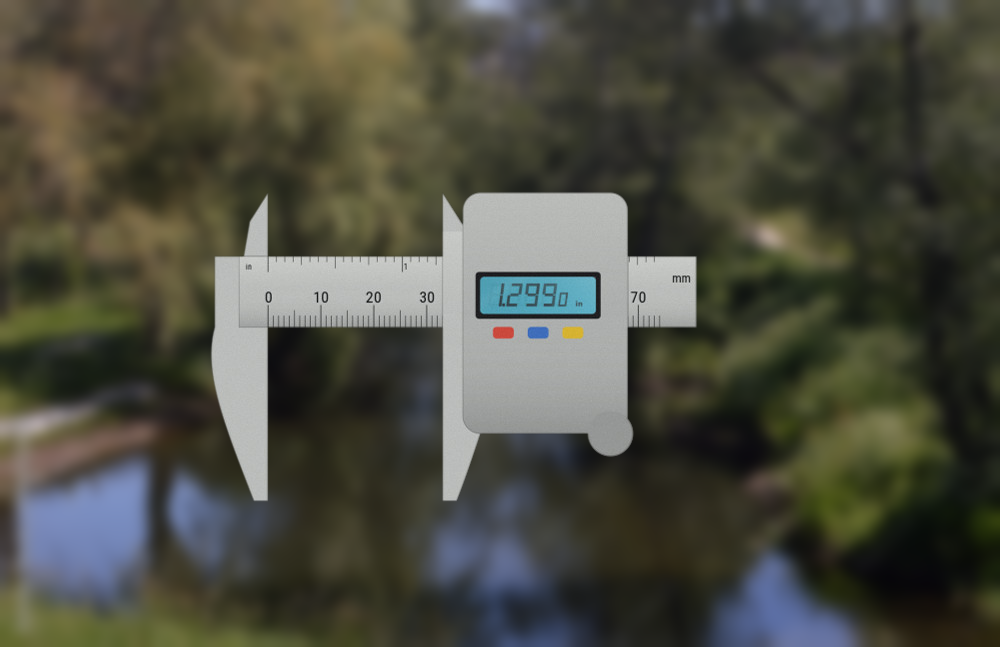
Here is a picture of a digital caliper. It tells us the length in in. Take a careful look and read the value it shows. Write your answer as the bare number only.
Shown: 1.2990
